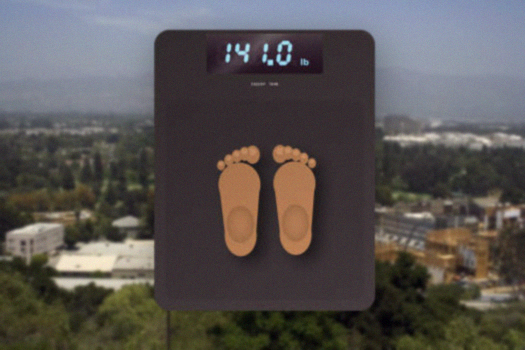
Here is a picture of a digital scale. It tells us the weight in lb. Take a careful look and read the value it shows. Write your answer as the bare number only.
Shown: 141.0
